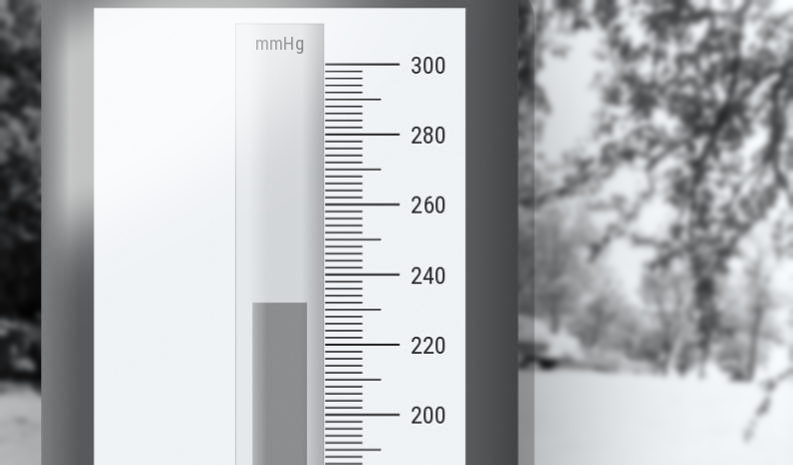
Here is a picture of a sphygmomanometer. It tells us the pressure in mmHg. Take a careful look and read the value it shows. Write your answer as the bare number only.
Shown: 232
